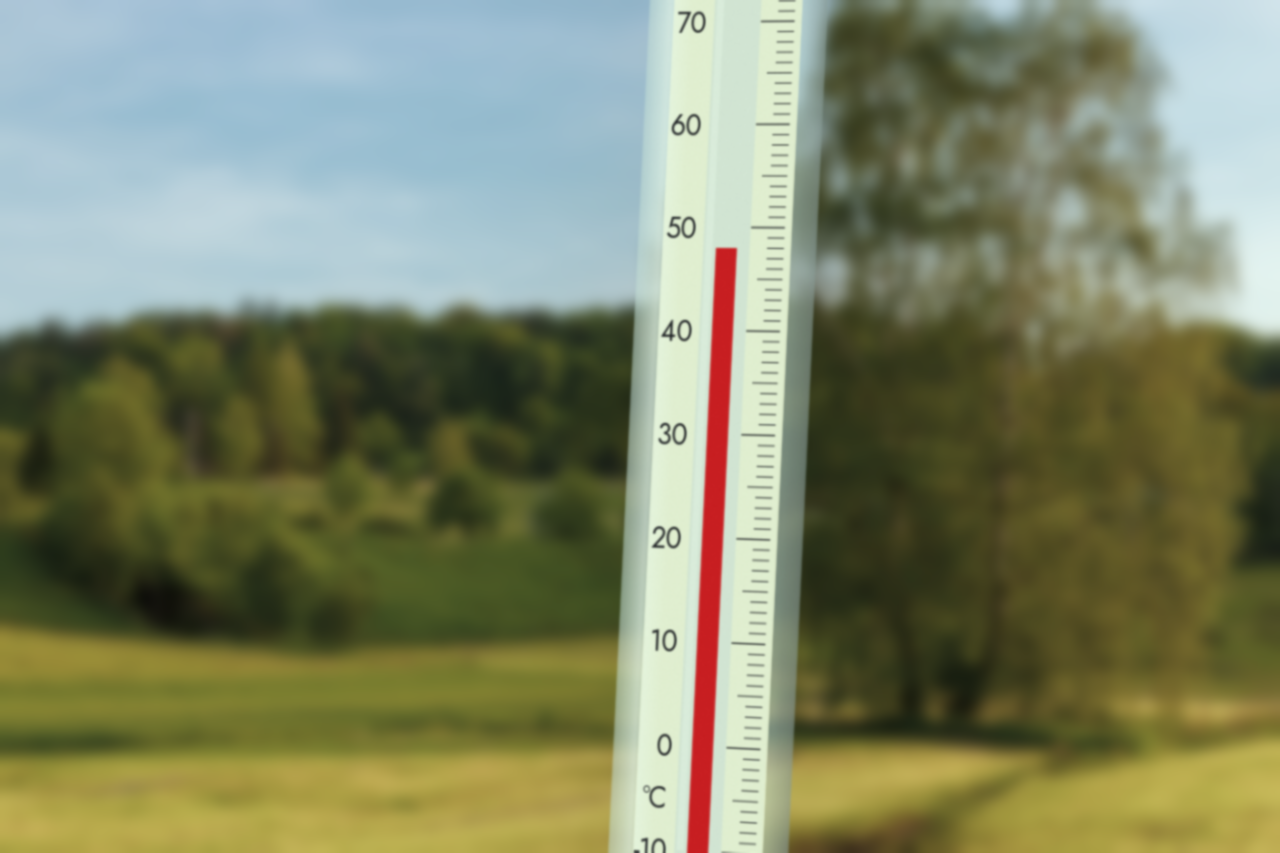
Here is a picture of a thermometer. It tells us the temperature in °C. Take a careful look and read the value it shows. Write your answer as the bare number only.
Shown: 48
